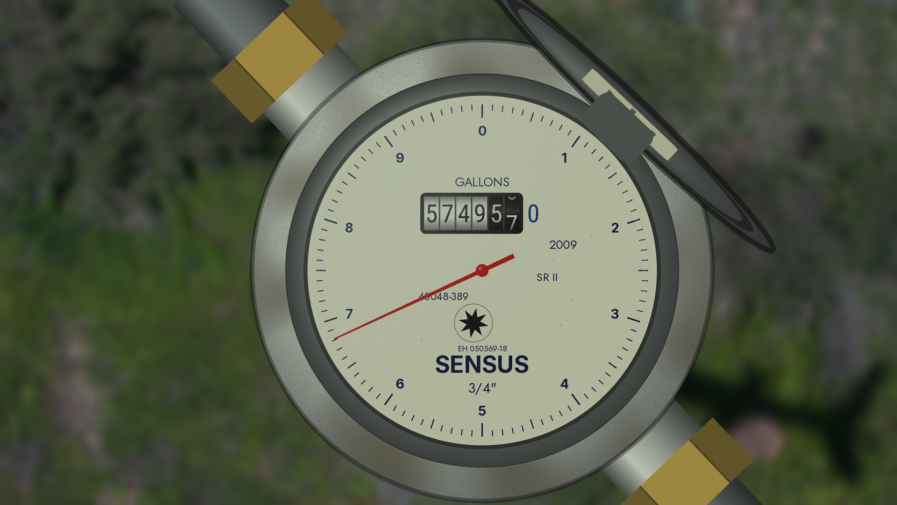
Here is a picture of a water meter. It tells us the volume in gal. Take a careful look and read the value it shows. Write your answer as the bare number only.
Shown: 5749566.8
